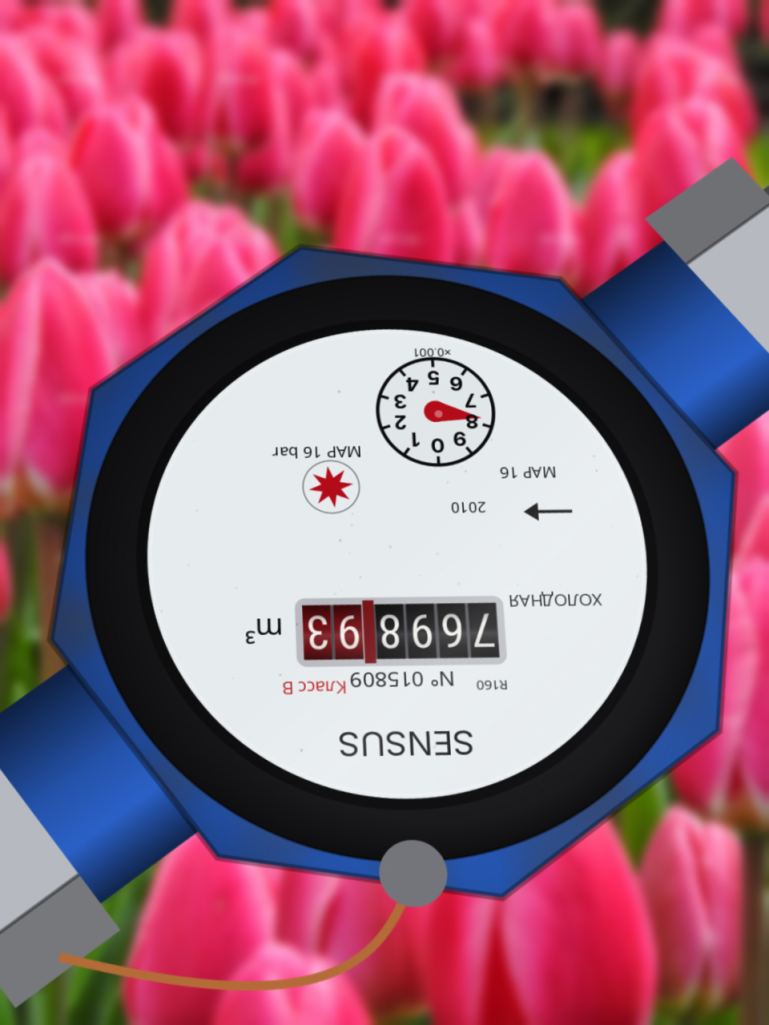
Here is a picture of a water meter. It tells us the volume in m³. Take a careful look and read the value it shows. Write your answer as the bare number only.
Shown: 7698.937
